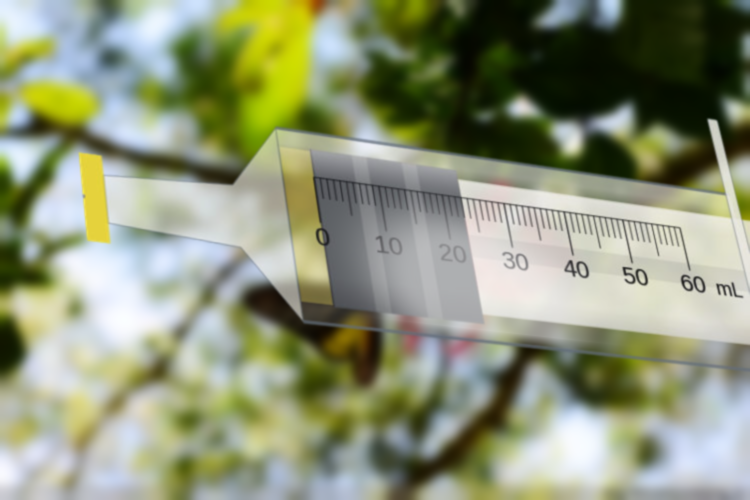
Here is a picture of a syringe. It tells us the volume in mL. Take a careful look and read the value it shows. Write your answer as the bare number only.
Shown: 0
